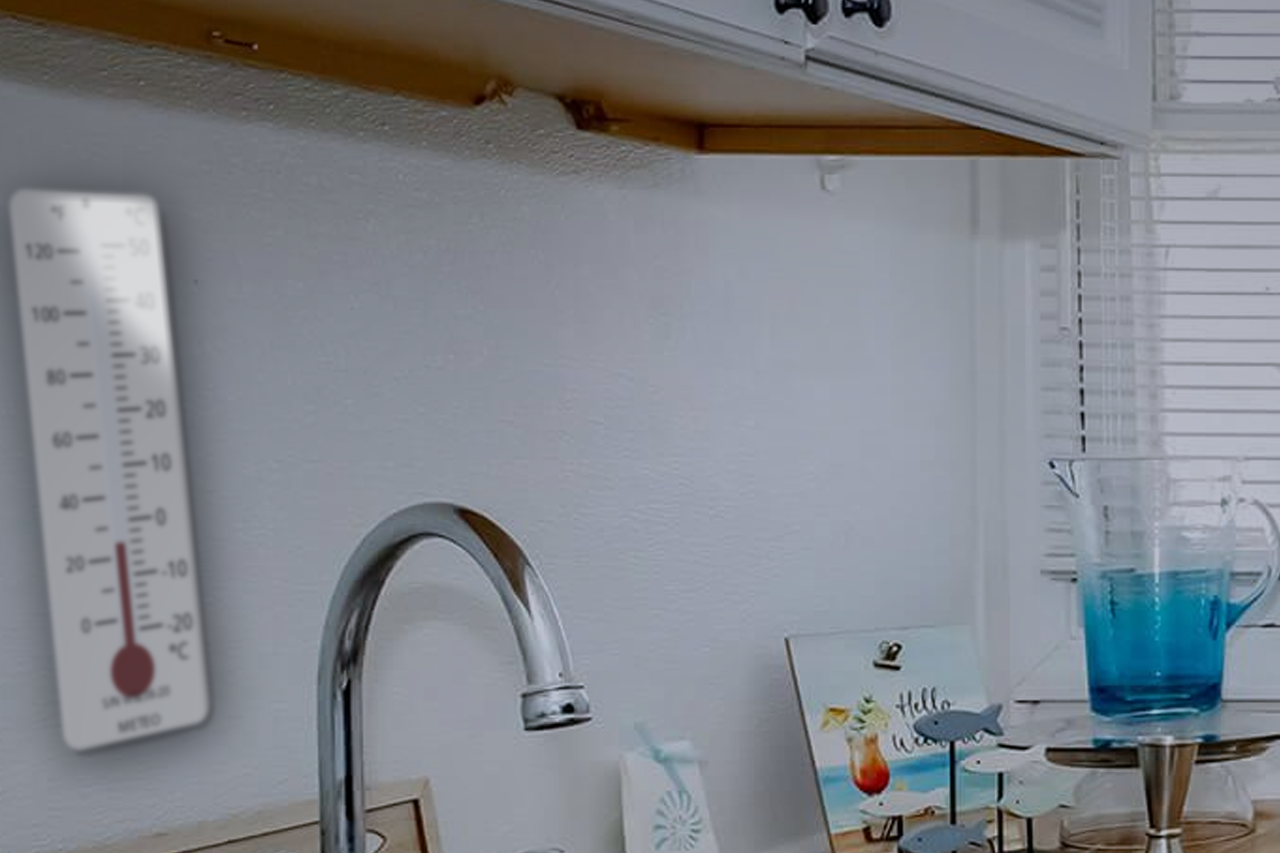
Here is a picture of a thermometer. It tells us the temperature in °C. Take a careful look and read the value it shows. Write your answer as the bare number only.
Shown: -4
